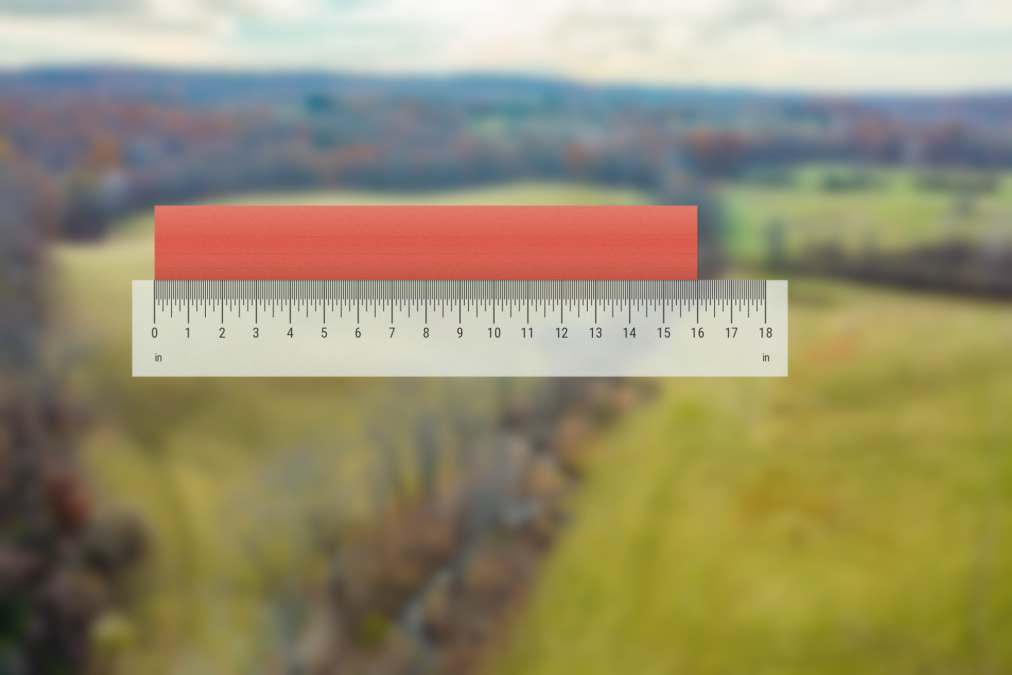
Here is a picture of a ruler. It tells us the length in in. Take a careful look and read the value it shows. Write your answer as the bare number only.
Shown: 16
